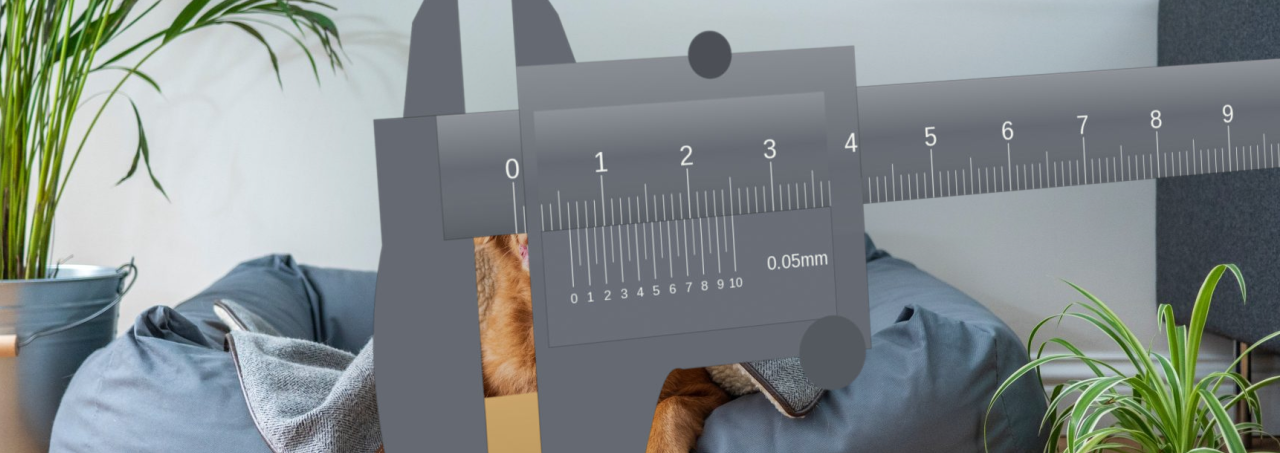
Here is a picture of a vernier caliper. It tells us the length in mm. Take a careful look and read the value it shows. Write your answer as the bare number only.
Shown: 6.0
